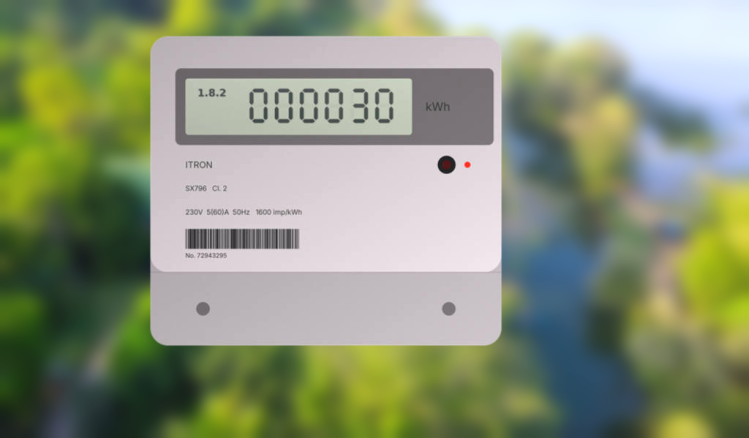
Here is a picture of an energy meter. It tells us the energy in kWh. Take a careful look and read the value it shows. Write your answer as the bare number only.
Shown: 30
